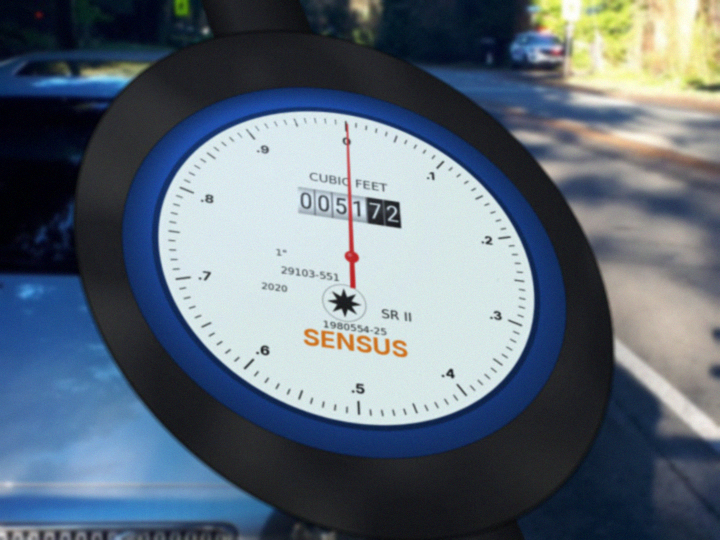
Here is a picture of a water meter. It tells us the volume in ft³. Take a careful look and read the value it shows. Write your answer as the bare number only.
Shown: 5172.00
